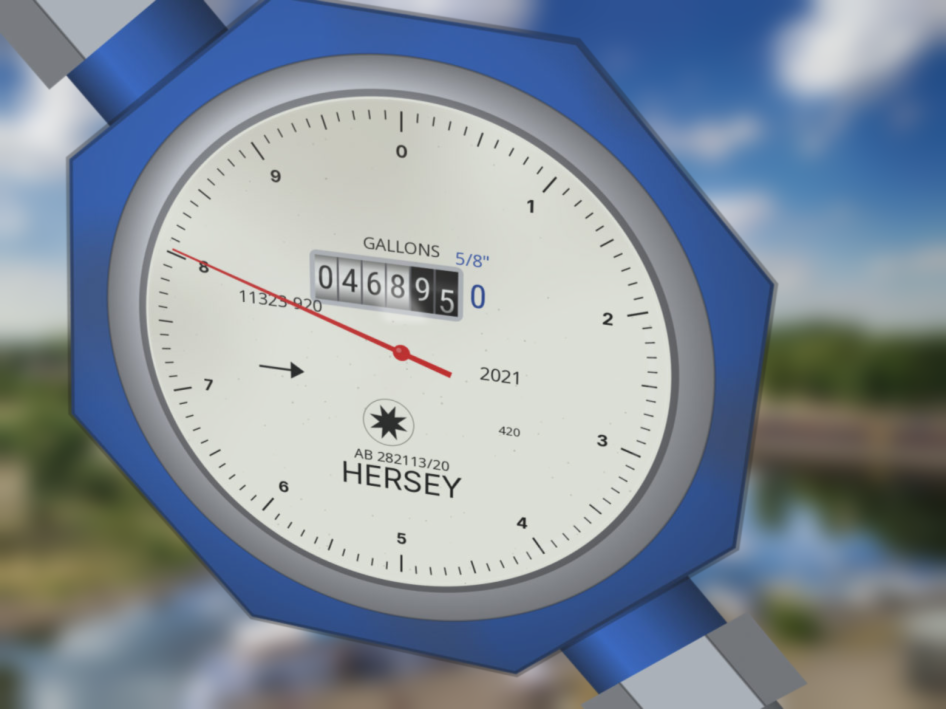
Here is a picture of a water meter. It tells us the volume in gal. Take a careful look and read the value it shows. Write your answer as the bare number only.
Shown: 468948.0
